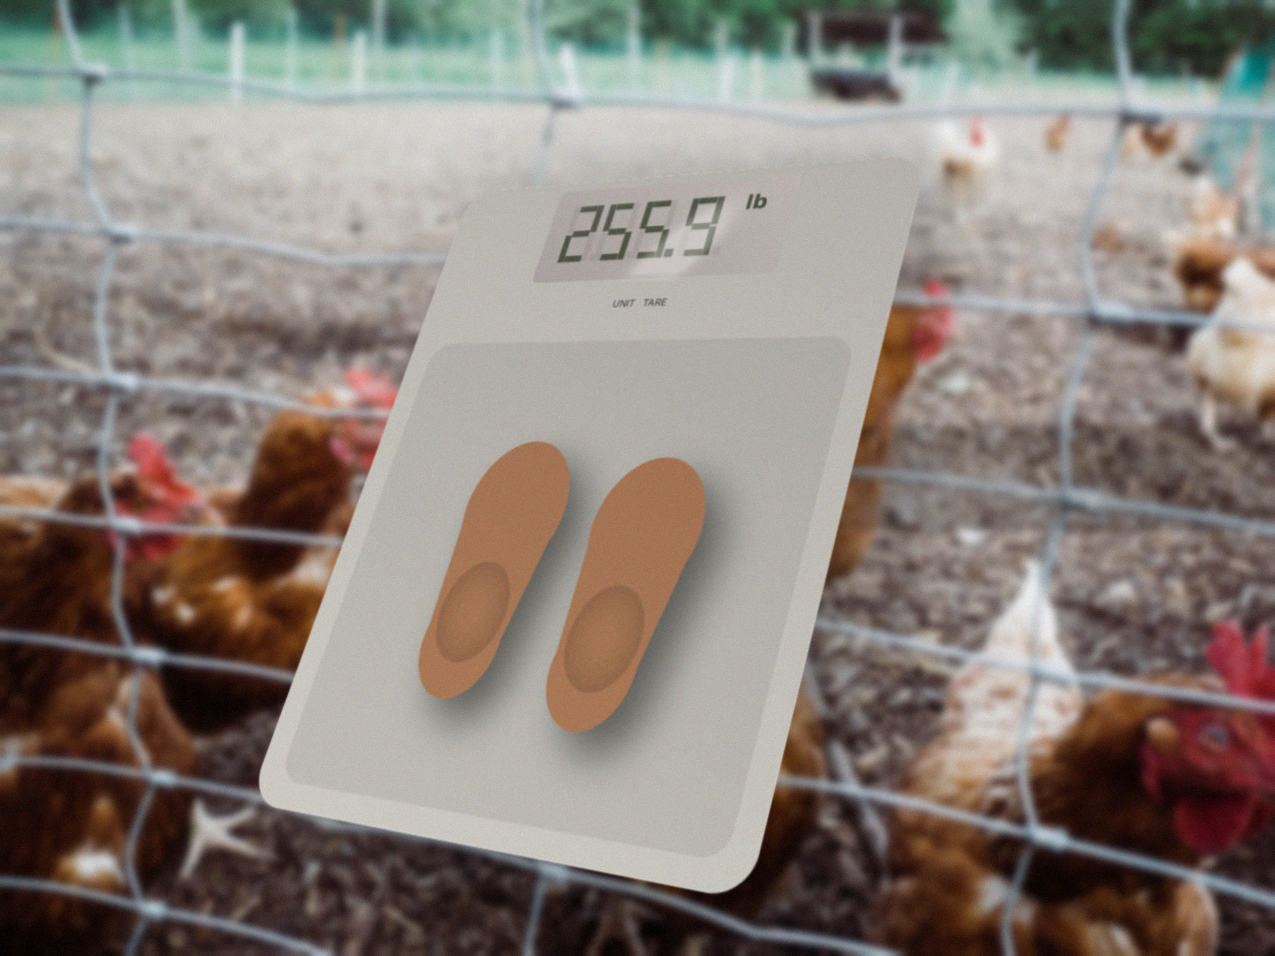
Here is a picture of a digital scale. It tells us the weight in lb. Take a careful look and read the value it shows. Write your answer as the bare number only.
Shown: 255.9
